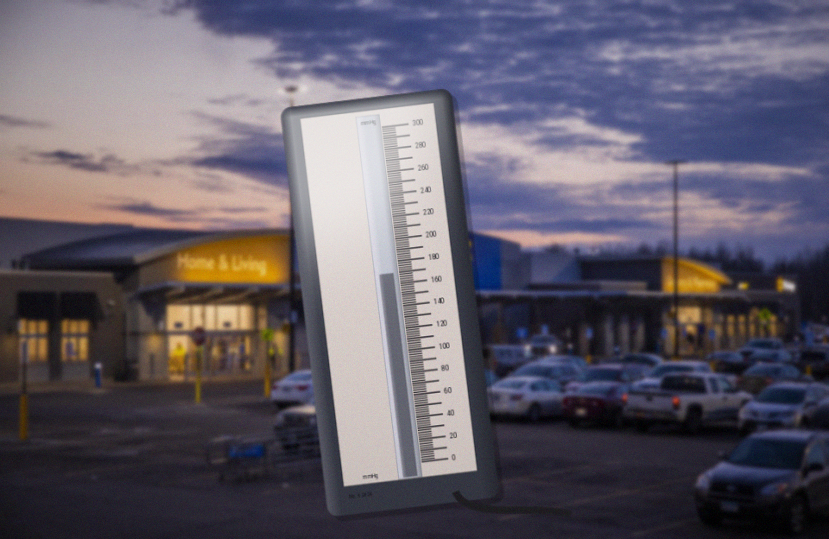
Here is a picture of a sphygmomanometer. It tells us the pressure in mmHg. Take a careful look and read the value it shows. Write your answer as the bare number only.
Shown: 170
